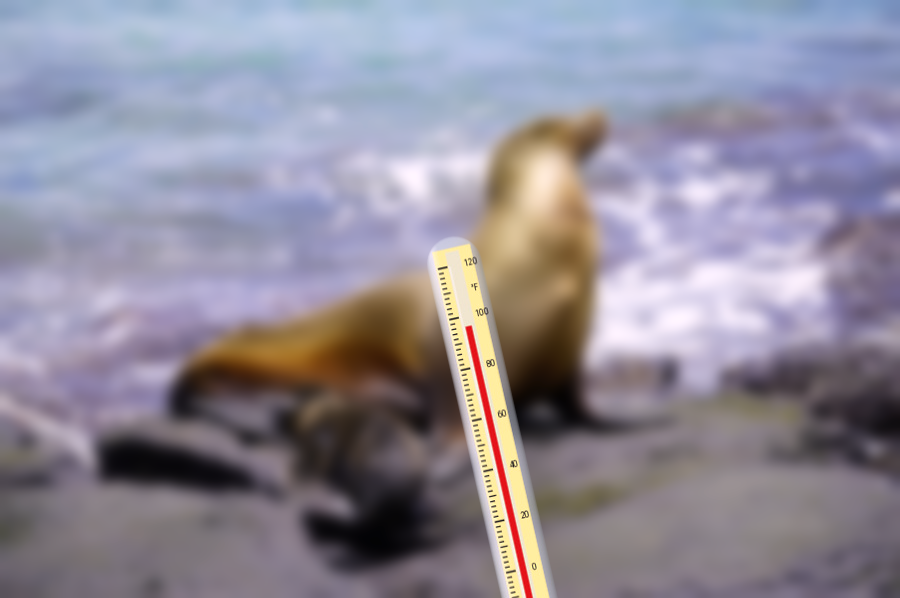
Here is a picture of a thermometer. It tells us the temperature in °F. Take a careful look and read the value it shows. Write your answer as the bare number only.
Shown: 96
